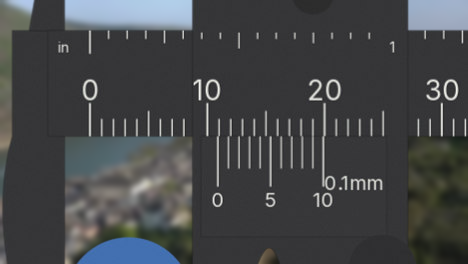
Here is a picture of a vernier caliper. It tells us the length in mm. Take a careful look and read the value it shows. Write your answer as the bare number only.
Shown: 10.9
